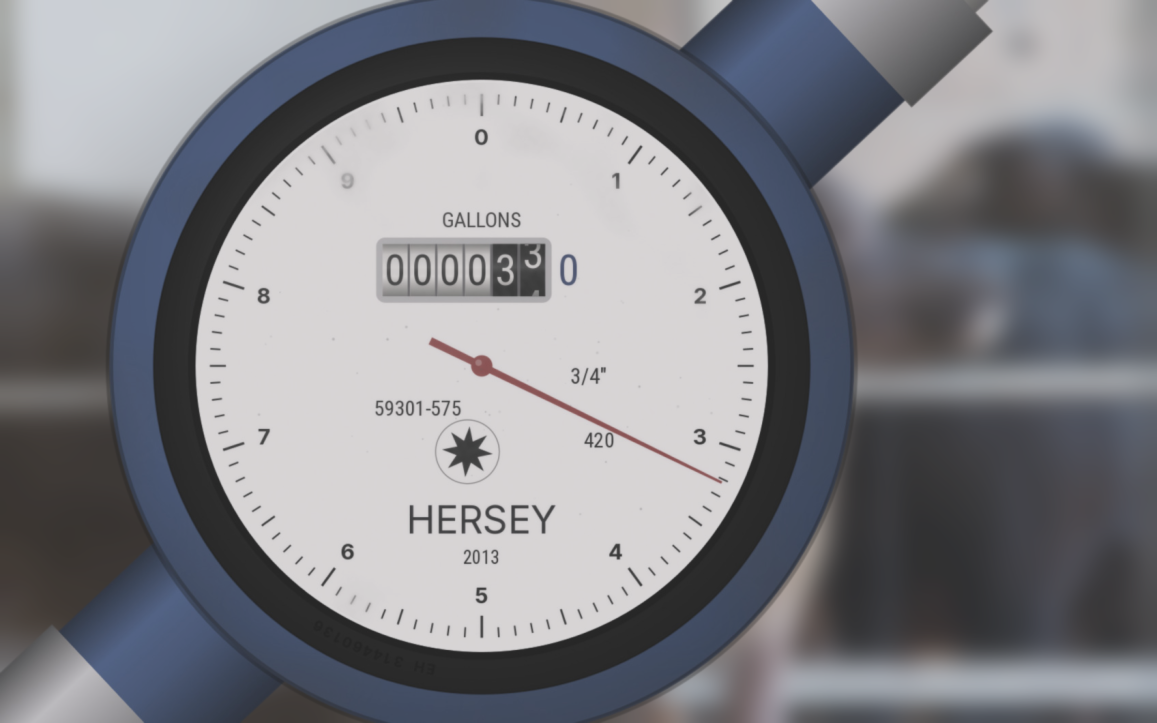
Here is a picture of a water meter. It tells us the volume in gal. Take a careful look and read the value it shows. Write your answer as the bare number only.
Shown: 333.2
